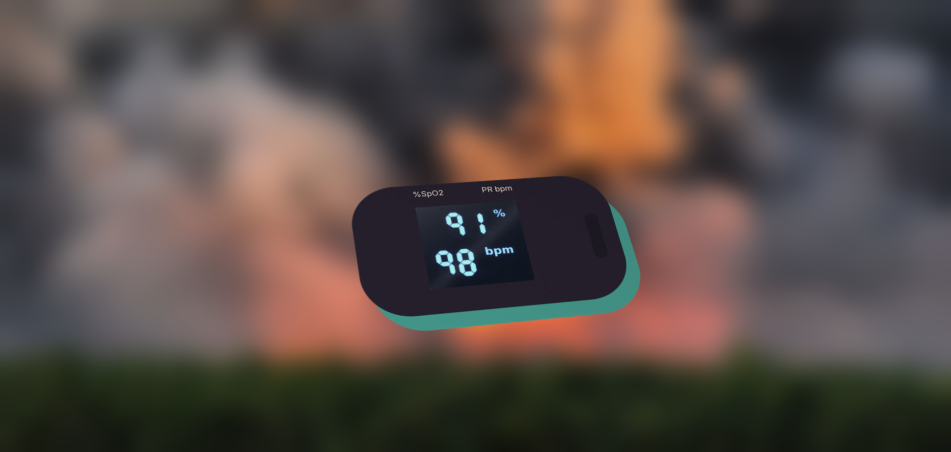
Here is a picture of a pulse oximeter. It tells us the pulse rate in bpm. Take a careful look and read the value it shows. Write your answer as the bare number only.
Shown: 98
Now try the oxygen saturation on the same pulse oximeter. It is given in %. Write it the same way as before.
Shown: 91
